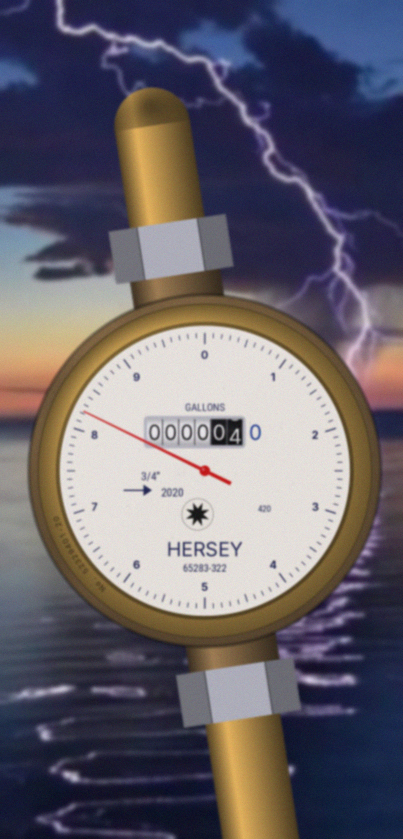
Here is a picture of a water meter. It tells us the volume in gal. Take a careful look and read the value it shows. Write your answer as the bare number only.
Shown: 38.2
